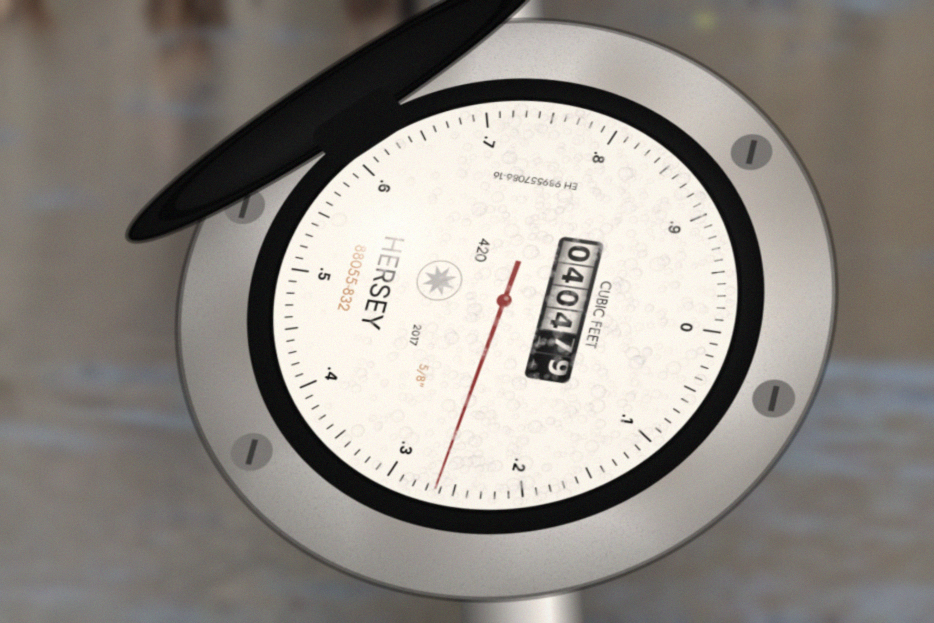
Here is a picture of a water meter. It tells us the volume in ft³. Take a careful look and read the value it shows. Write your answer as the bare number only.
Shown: 40479.26
